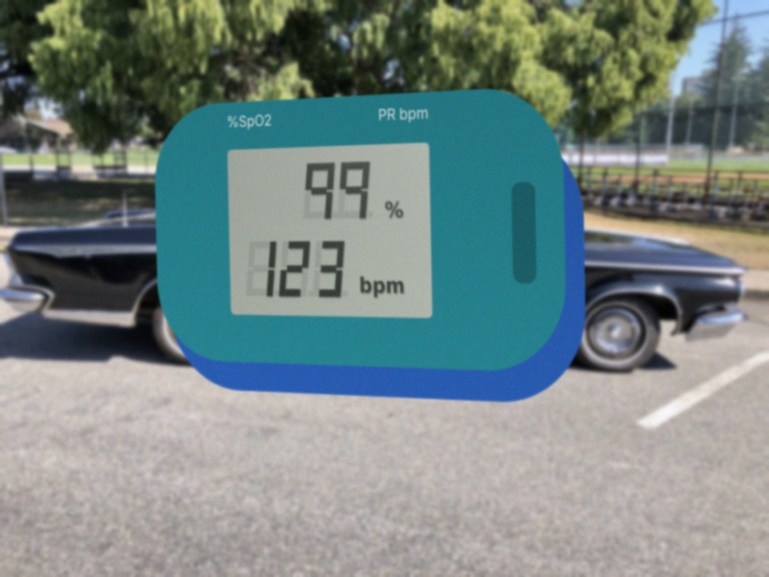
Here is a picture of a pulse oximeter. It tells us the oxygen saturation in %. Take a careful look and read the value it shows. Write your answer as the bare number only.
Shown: 99
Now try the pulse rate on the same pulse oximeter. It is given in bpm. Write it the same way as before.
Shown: 123
